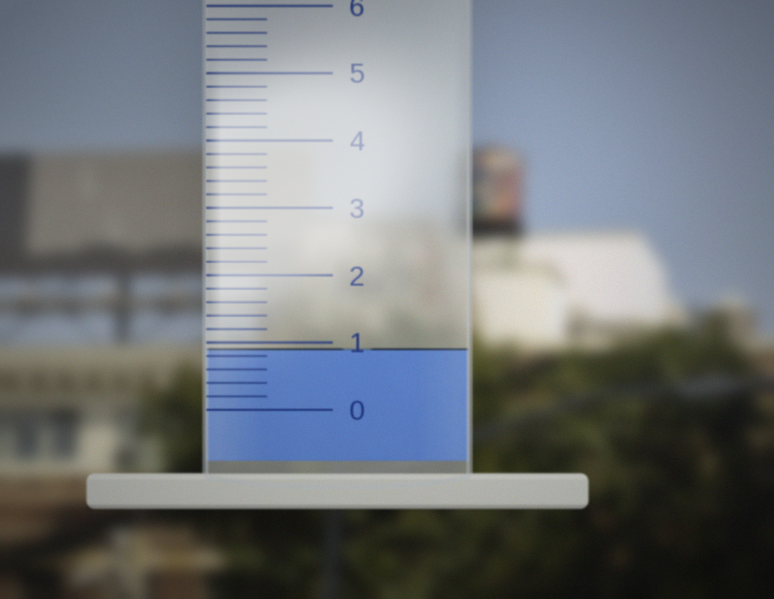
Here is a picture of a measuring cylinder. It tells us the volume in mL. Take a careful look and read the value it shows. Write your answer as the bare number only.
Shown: 0.9
